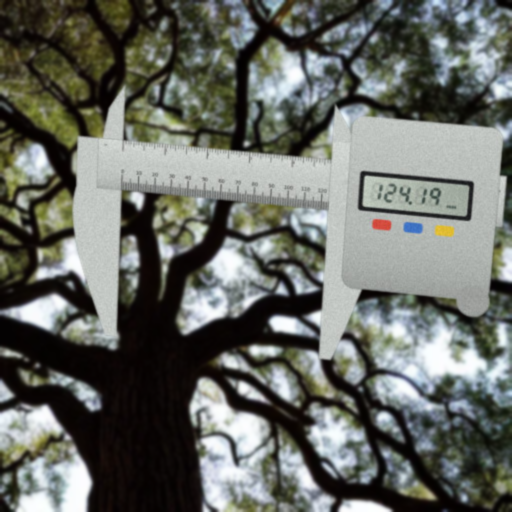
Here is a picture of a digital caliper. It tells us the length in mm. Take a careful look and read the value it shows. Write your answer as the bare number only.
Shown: 124.19
